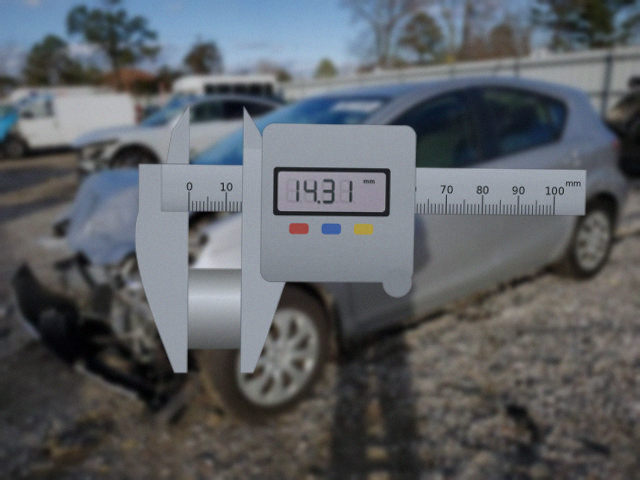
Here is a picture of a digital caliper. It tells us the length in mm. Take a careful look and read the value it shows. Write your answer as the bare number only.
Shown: 14.31
